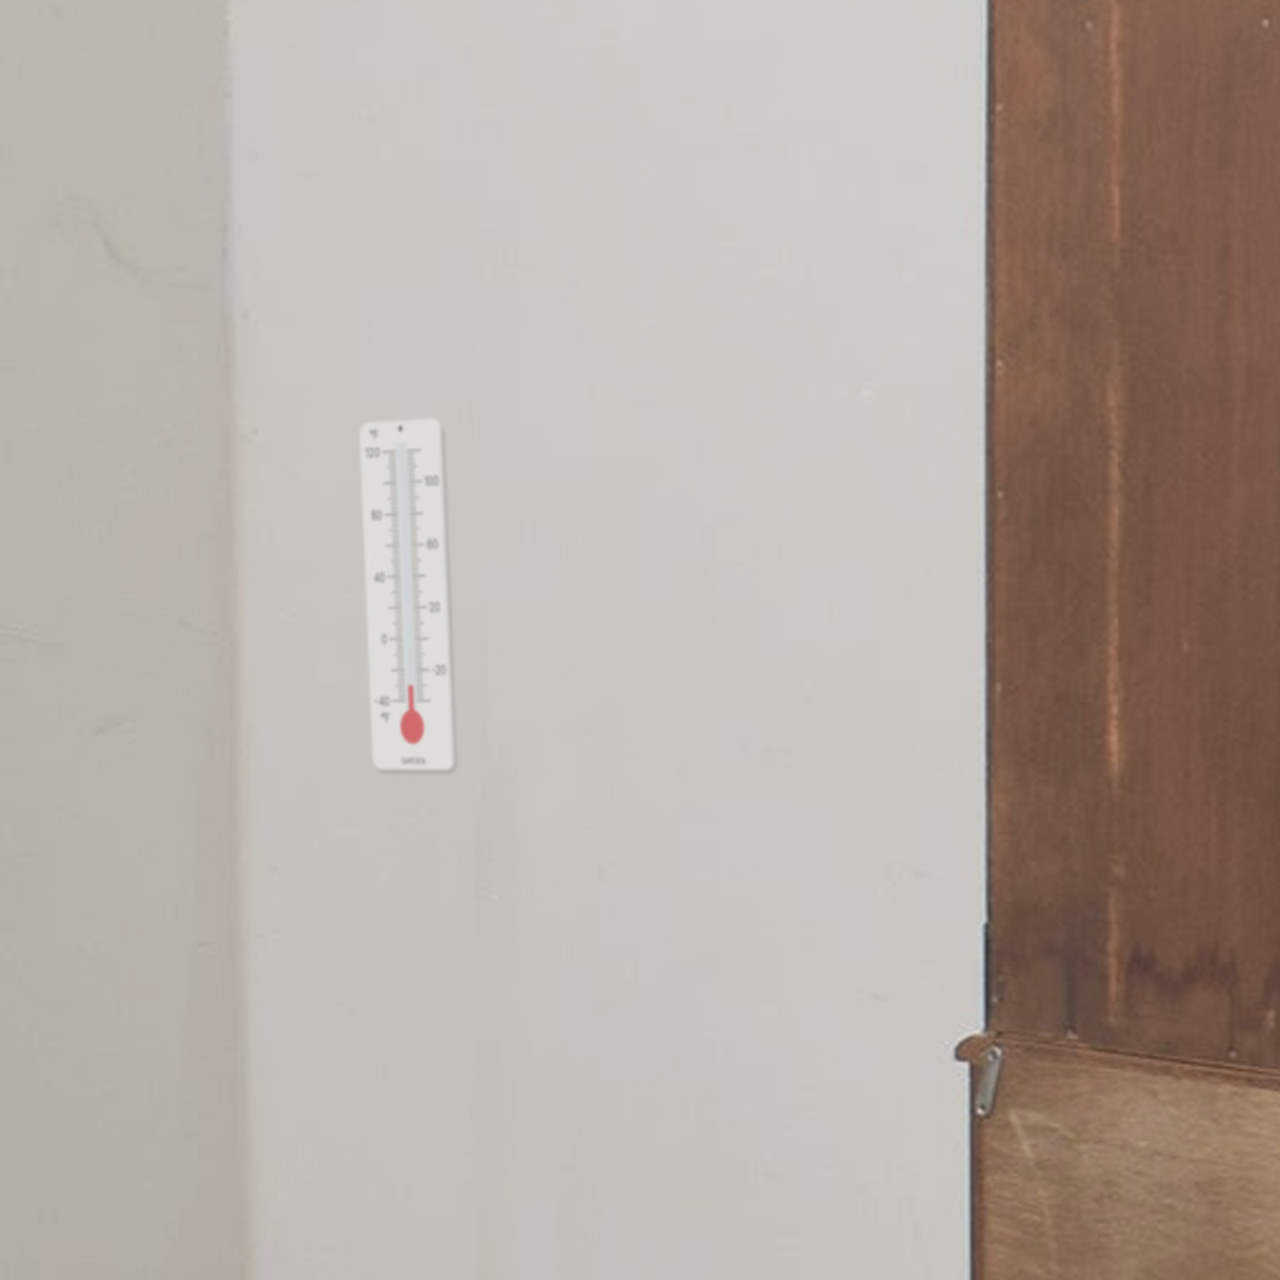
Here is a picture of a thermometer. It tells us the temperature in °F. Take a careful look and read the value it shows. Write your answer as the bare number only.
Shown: -30
